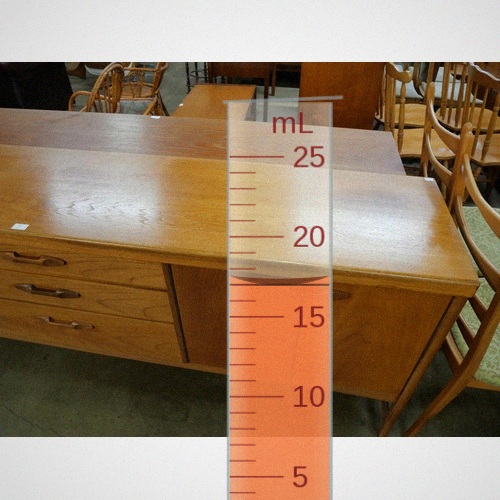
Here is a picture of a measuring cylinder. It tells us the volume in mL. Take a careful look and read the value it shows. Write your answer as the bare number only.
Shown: 17
